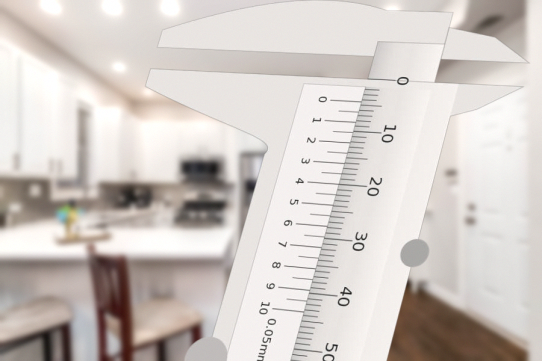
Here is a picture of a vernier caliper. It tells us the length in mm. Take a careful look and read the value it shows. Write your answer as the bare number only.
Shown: 4.4
